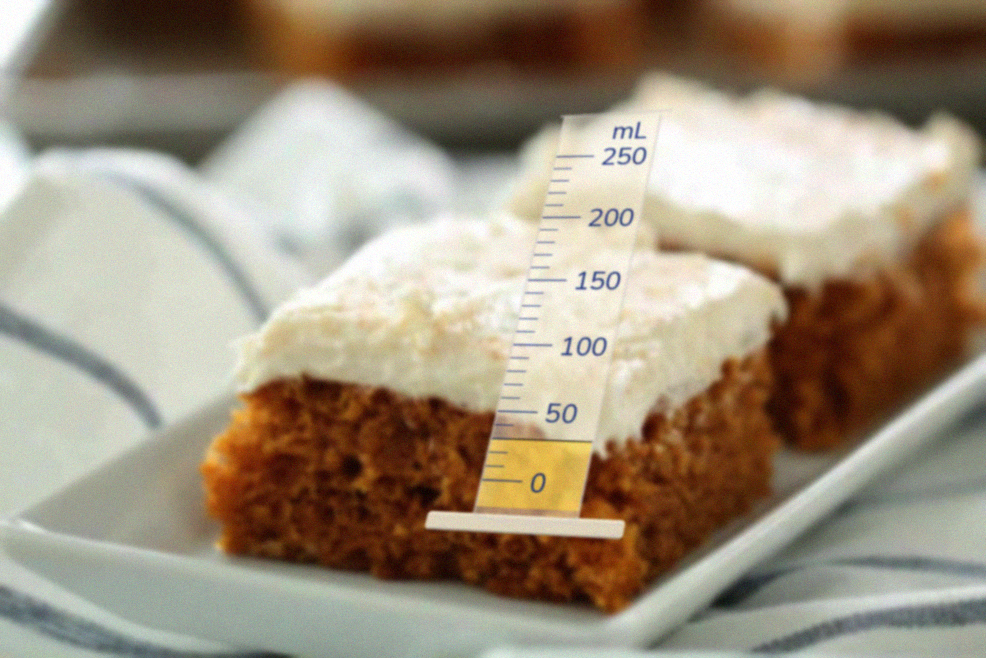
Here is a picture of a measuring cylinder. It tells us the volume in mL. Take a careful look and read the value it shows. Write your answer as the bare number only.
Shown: 30
